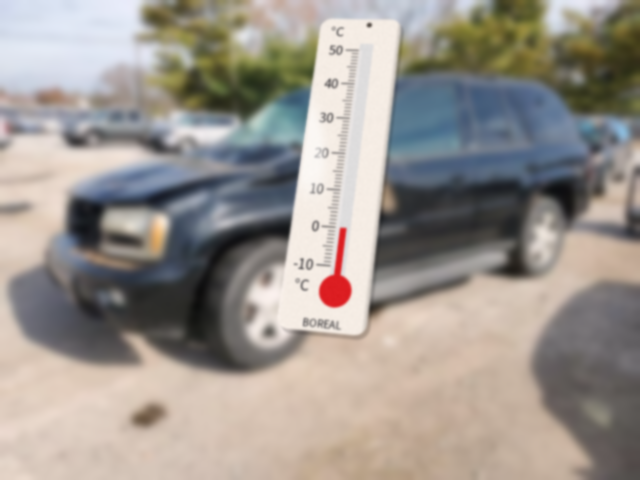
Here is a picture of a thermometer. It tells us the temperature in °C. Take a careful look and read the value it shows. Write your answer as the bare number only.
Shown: 0
